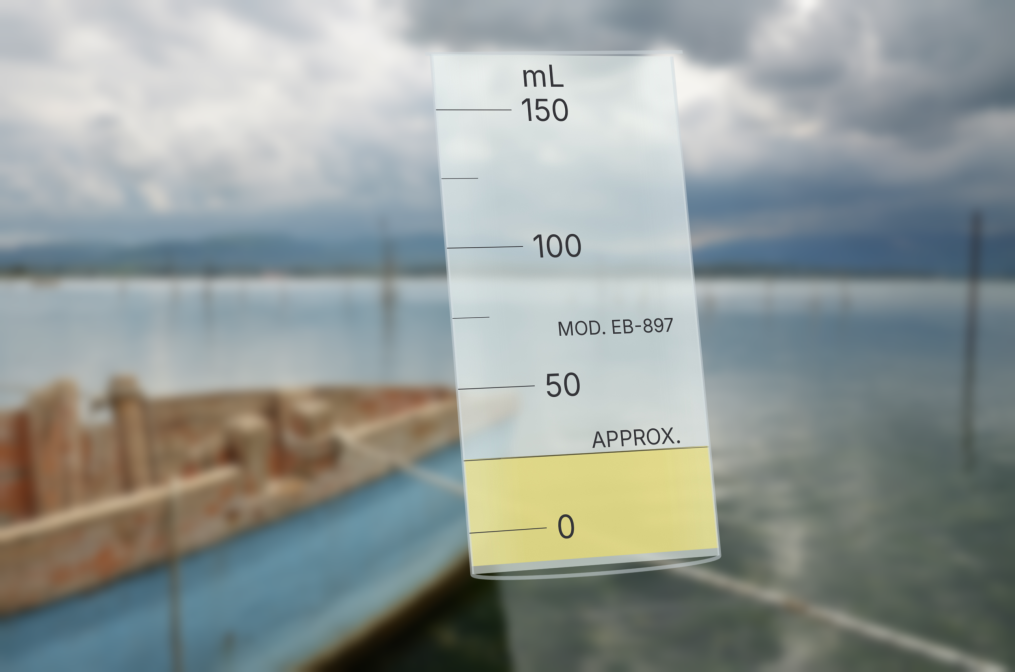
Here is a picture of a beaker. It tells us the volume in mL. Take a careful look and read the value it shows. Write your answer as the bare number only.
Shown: 25
